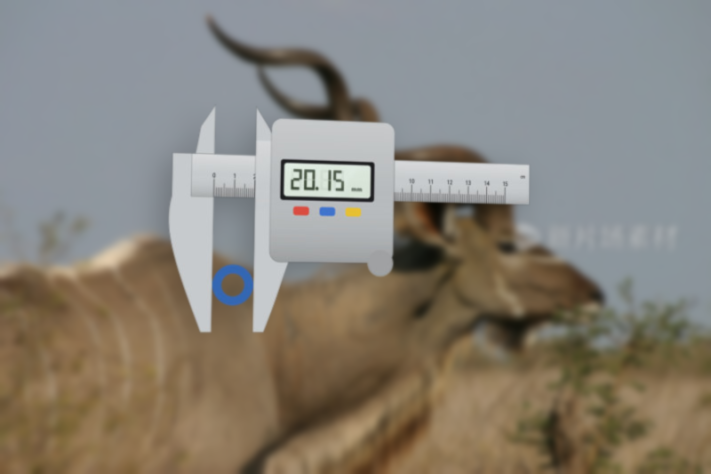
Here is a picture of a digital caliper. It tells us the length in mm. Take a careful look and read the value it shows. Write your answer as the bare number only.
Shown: 20.15
